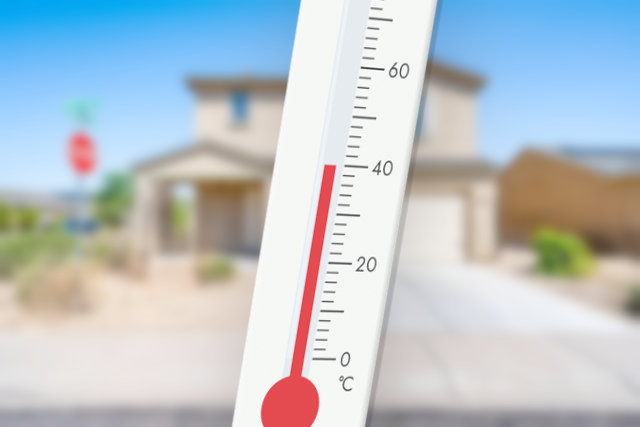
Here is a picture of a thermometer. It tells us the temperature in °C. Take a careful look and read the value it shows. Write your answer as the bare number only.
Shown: 40
